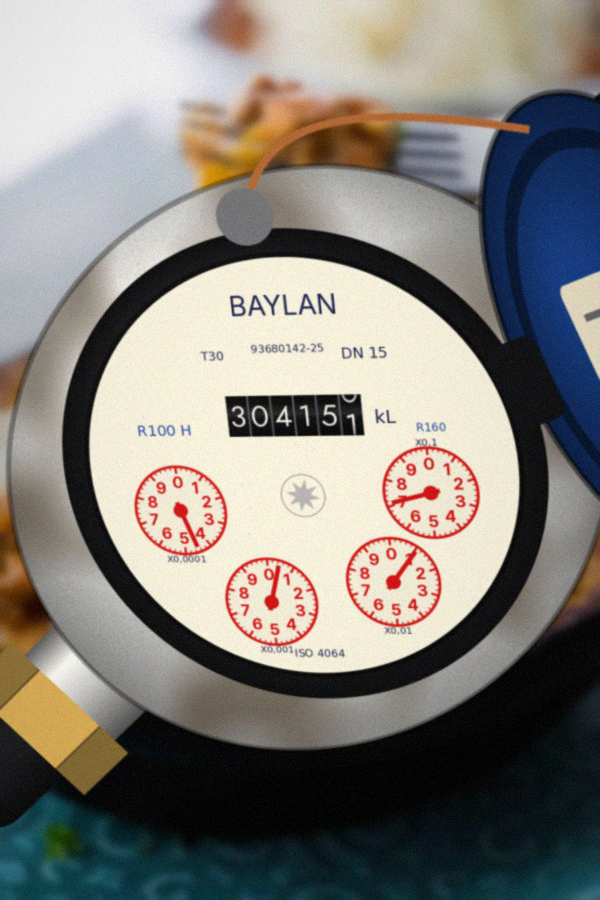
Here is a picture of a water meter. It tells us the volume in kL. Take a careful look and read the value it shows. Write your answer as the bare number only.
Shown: 304150.7104
